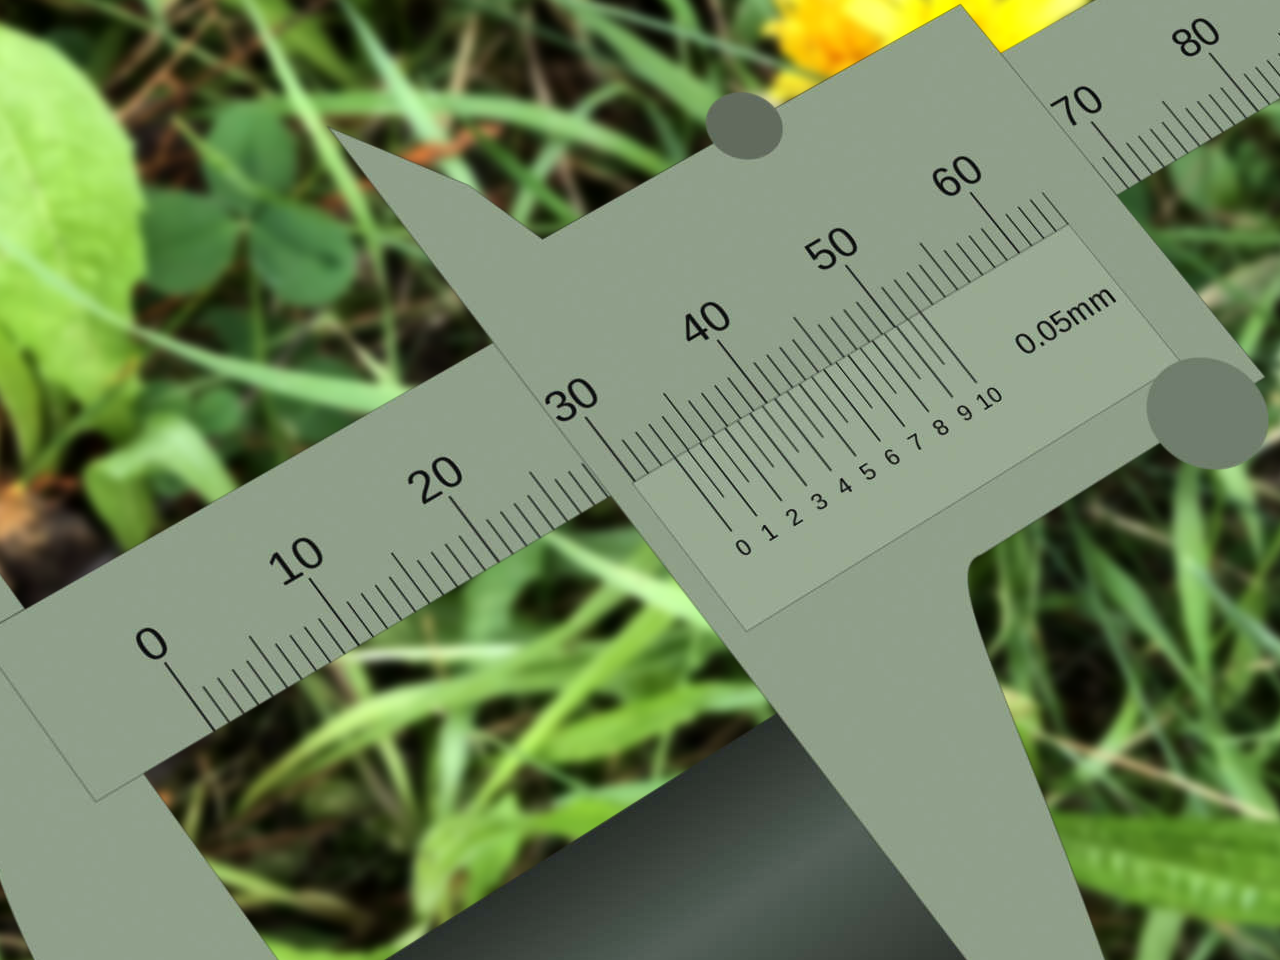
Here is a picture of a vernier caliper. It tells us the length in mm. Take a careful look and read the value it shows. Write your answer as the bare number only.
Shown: 33.0
